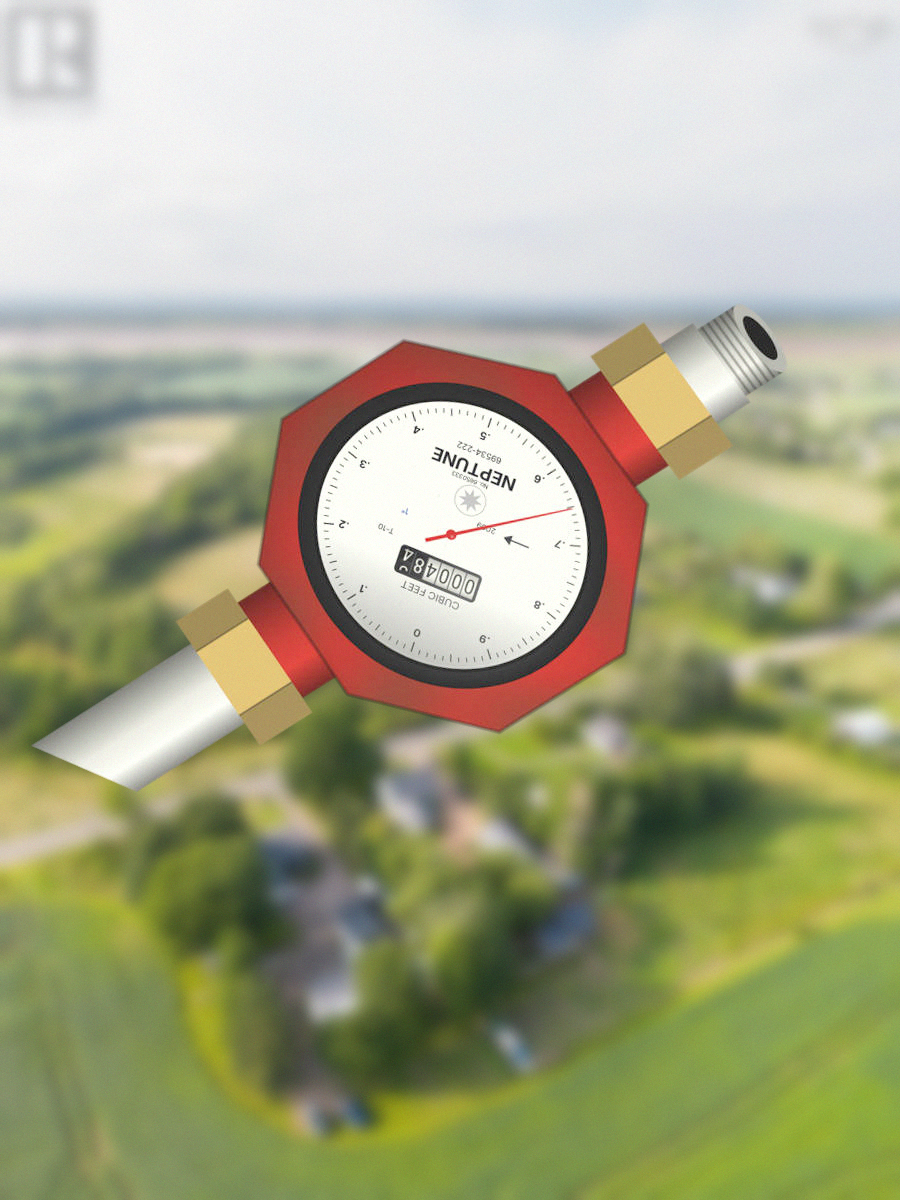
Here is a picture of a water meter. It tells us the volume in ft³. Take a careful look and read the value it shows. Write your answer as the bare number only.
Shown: 483.65
